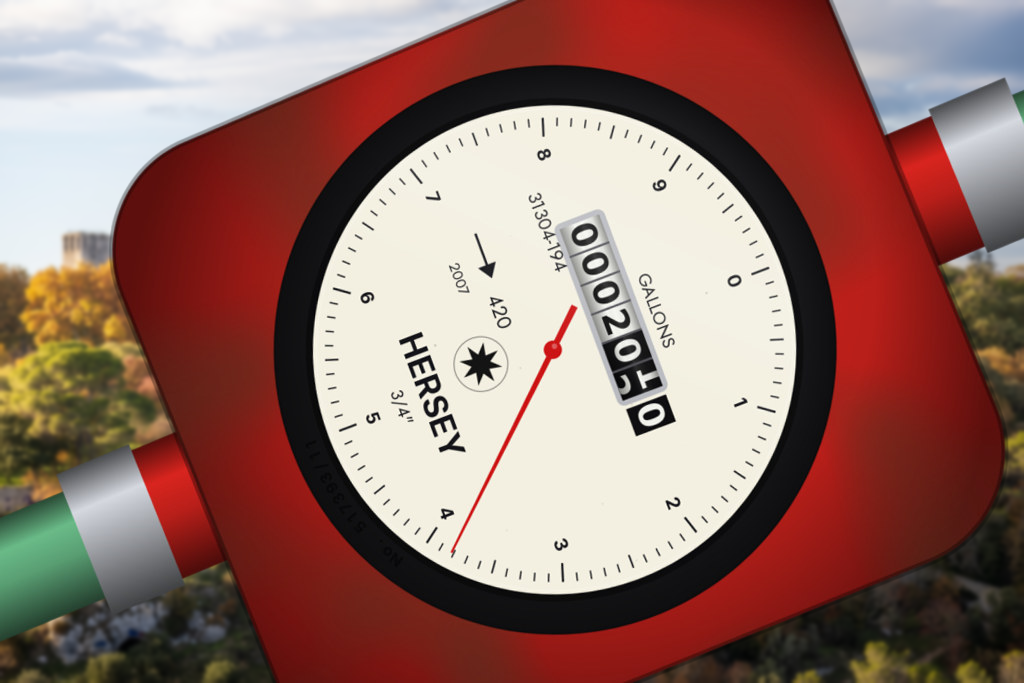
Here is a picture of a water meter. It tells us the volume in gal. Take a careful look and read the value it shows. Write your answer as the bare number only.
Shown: 2013.8
